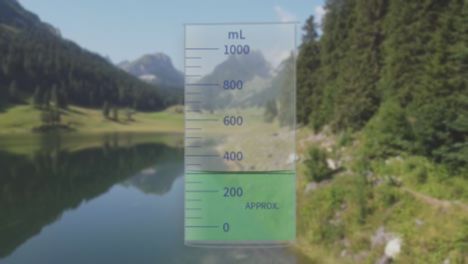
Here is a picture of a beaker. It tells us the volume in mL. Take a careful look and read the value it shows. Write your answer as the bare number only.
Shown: 300
